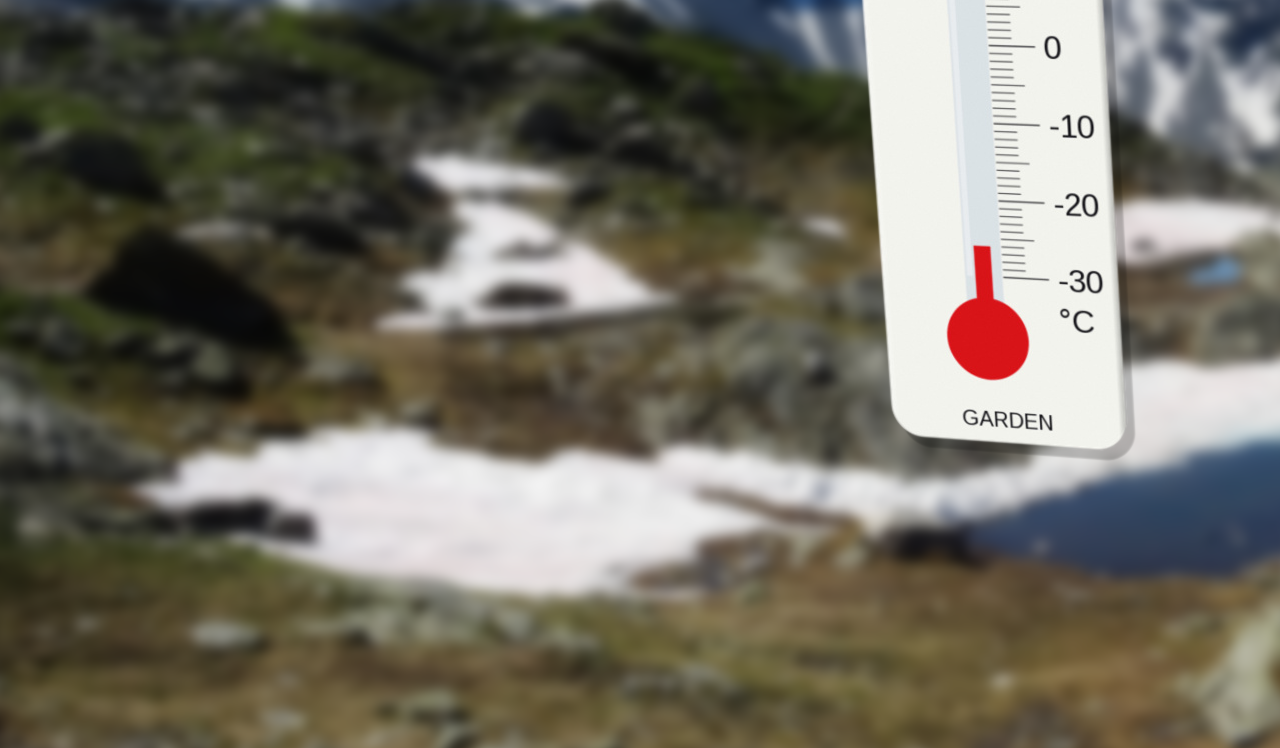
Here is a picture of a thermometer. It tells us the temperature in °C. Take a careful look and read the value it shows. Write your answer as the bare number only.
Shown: -26
